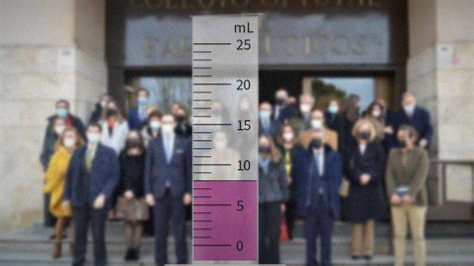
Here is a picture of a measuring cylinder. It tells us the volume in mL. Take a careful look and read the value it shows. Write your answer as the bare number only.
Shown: 8
